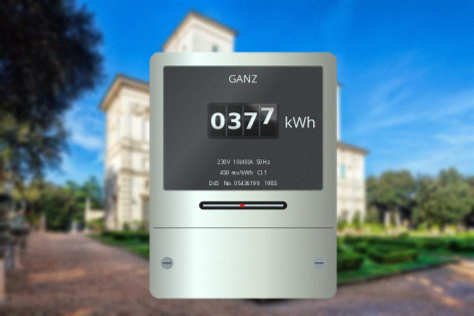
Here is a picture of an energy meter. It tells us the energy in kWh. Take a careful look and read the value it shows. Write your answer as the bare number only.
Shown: 377
